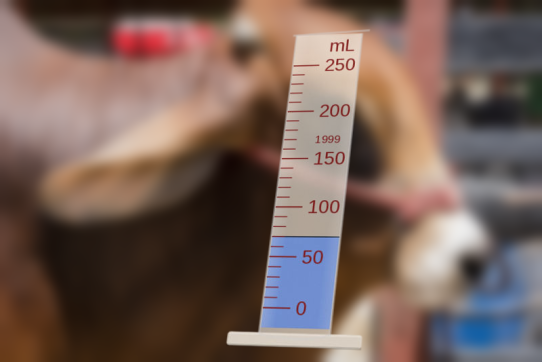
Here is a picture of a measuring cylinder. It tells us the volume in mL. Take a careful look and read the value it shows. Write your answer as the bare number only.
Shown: 70
